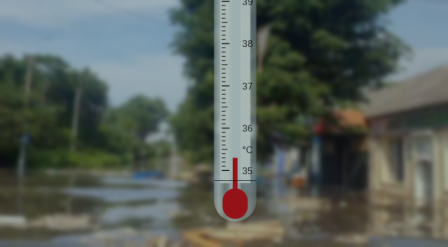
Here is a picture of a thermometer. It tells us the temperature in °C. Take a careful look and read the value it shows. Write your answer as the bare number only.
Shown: 35.3
